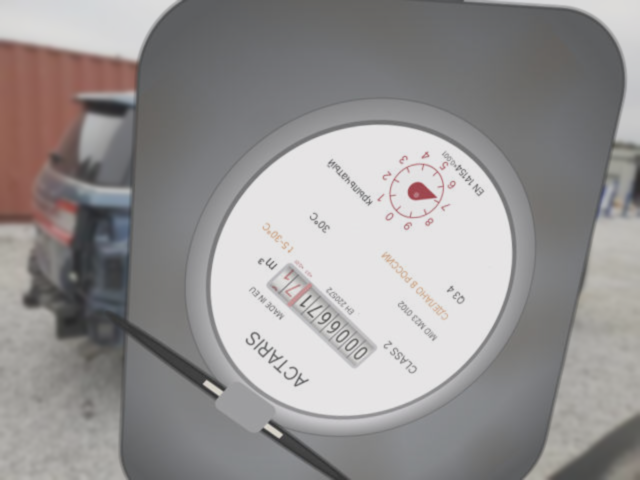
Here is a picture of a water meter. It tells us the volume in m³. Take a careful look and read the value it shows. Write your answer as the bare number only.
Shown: 6671.706
